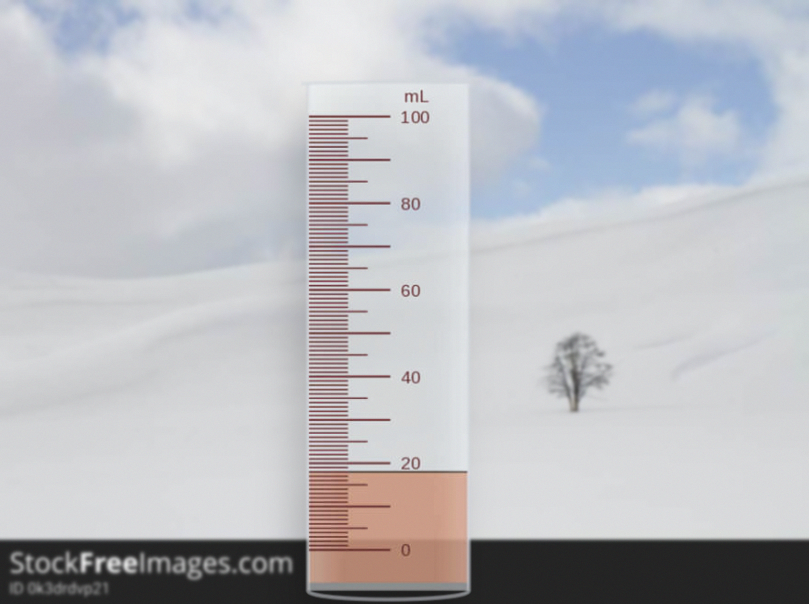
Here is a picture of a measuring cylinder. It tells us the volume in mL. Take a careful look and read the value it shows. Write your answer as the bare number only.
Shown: 18
